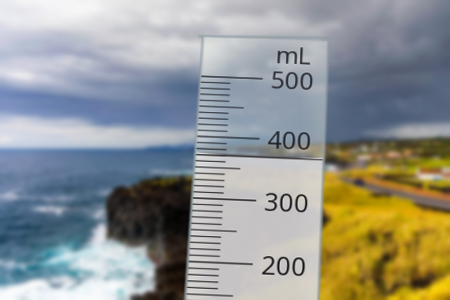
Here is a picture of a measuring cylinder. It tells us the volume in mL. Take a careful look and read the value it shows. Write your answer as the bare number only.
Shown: 370
